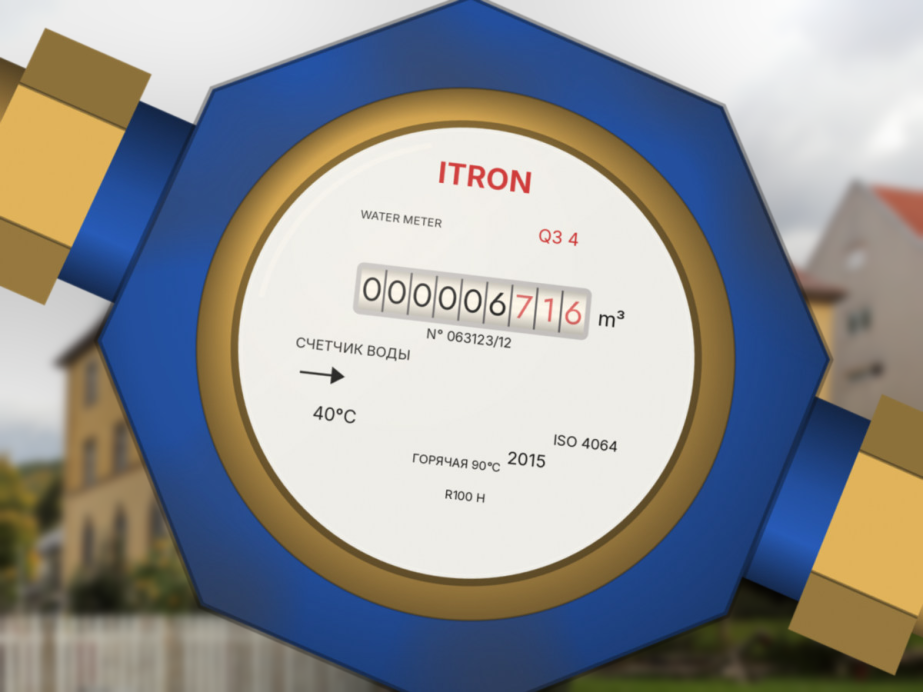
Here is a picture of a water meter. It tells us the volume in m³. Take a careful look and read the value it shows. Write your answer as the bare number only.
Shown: 6.716
